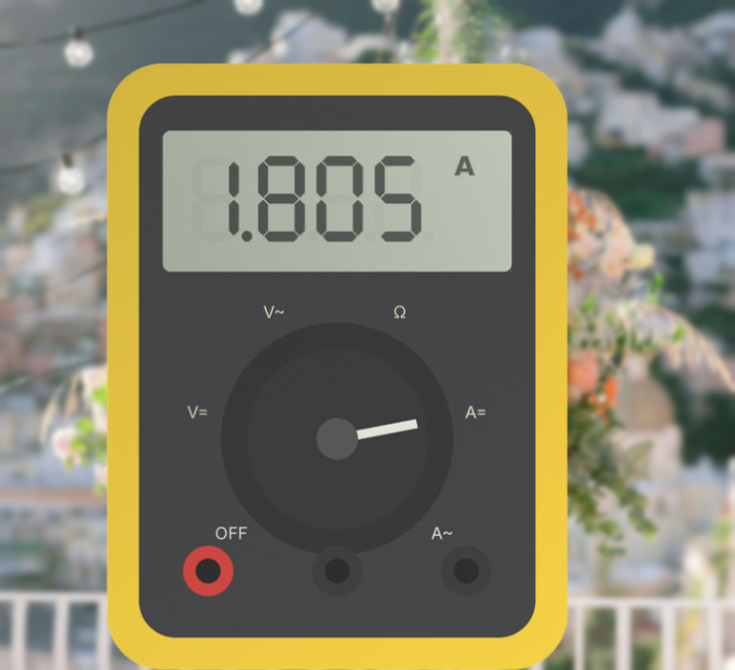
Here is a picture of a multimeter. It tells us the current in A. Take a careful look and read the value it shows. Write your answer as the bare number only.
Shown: 1.805
